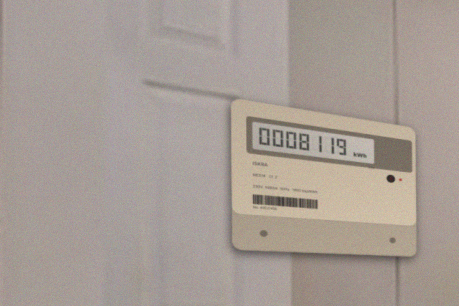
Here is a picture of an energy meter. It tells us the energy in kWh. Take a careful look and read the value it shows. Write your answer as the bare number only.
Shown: 8119
